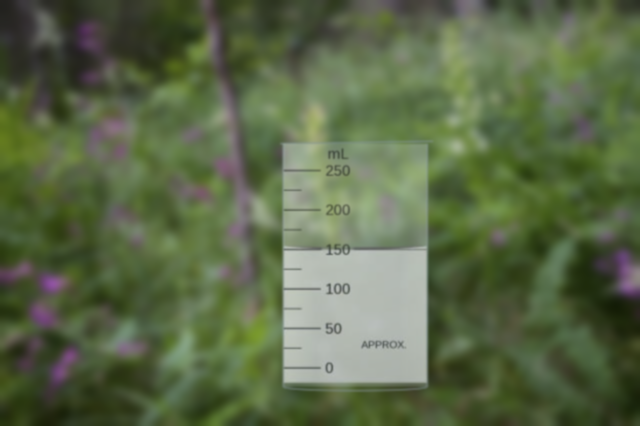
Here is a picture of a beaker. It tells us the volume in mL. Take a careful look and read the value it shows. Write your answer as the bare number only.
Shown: 150
